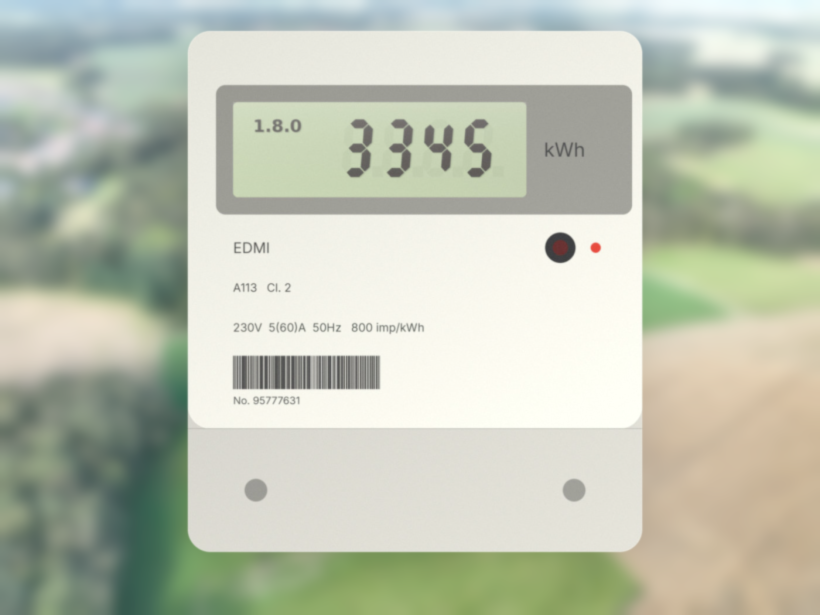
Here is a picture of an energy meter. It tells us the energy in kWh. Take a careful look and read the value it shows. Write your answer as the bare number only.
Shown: 3345
